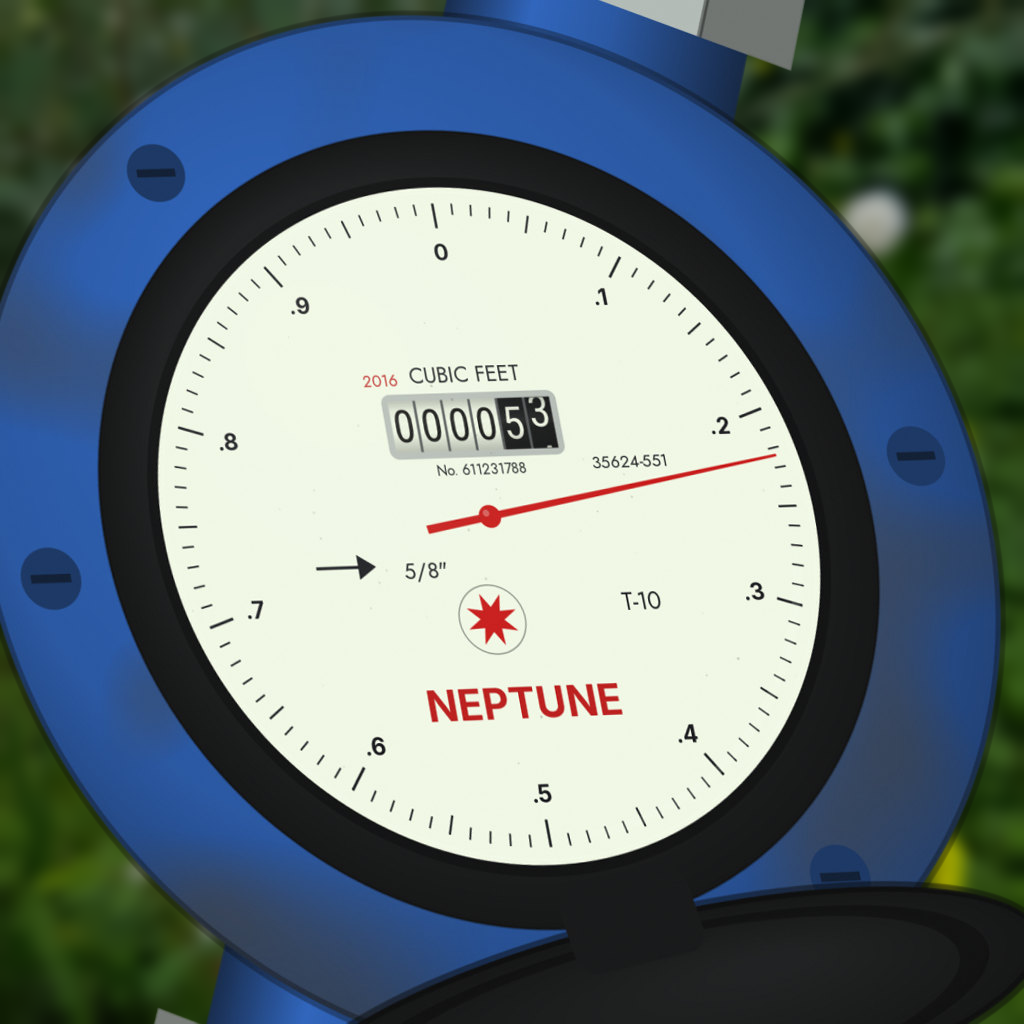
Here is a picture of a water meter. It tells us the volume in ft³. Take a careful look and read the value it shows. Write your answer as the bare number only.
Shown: 53.22
